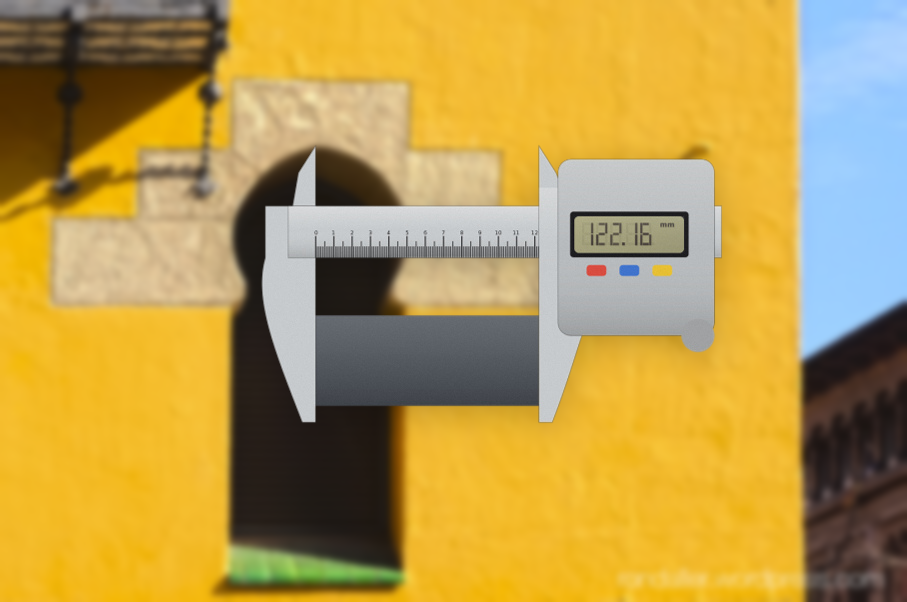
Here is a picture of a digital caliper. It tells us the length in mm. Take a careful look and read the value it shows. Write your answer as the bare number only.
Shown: 122.16
